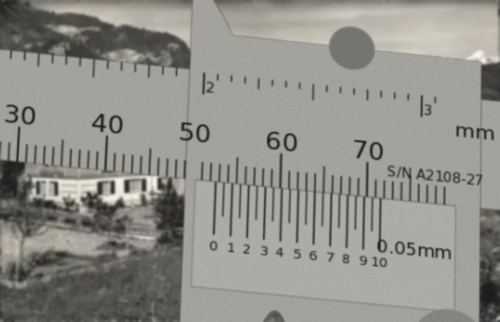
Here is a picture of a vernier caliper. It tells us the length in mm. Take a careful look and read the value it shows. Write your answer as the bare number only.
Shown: 52.6
